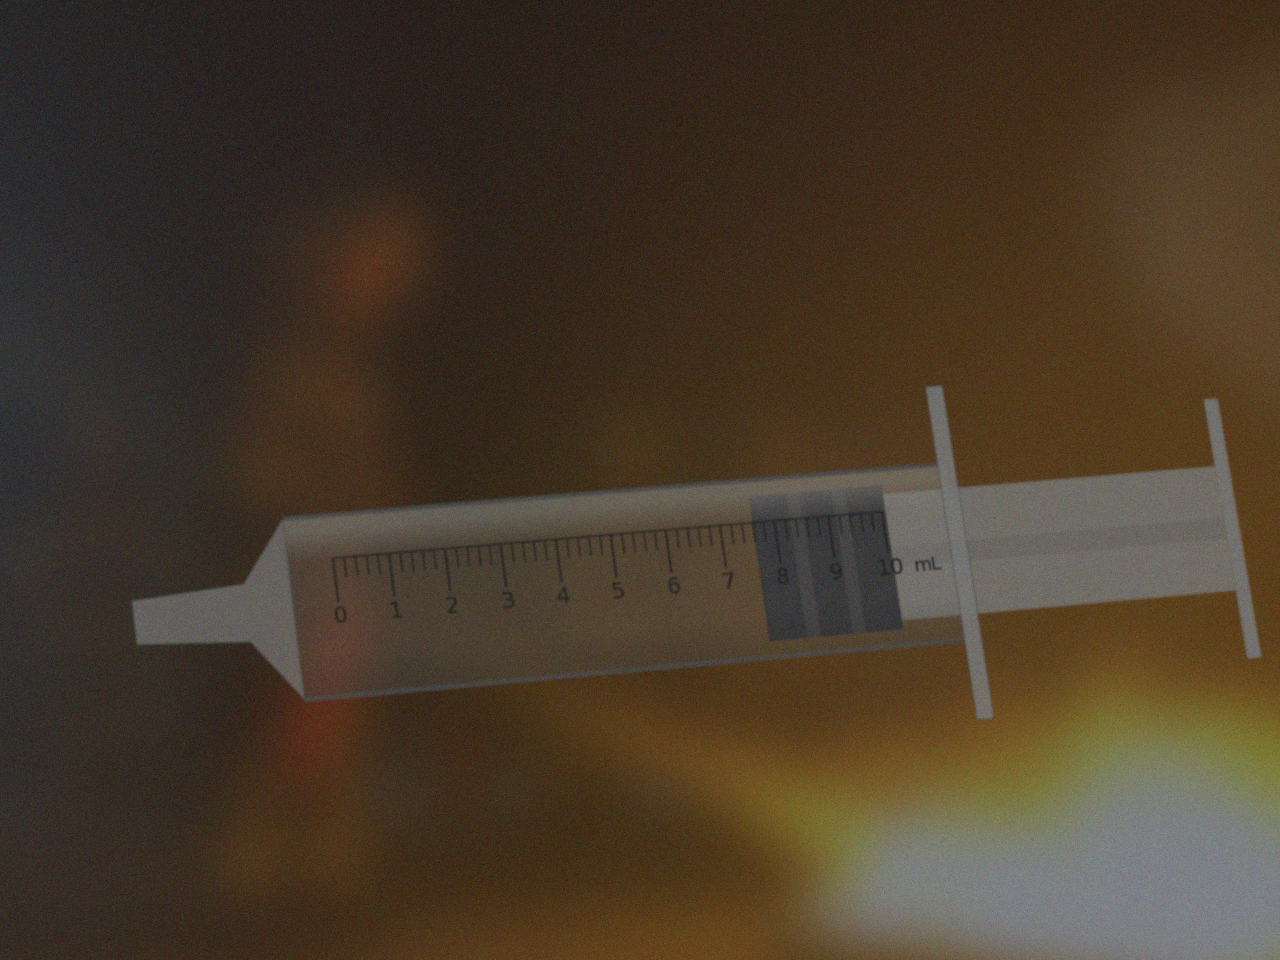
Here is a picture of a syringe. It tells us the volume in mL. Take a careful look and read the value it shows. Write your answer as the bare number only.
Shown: 7.6
